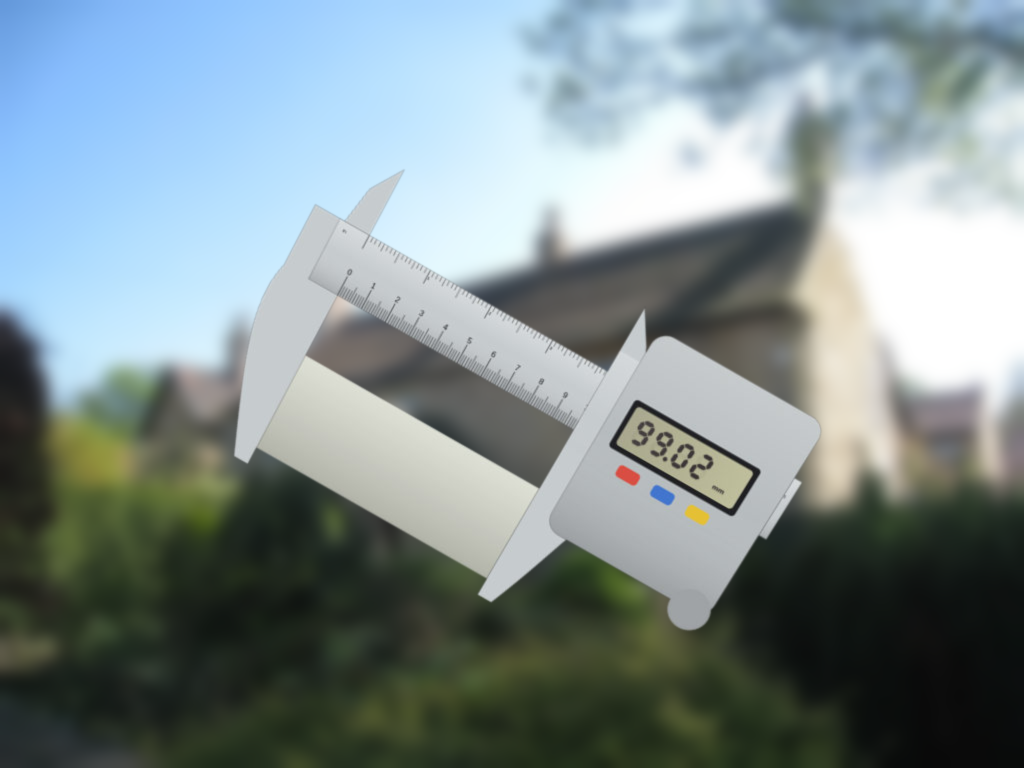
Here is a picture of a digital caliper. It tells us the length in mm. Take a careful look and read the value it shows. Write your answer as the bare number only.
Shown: 99.02
